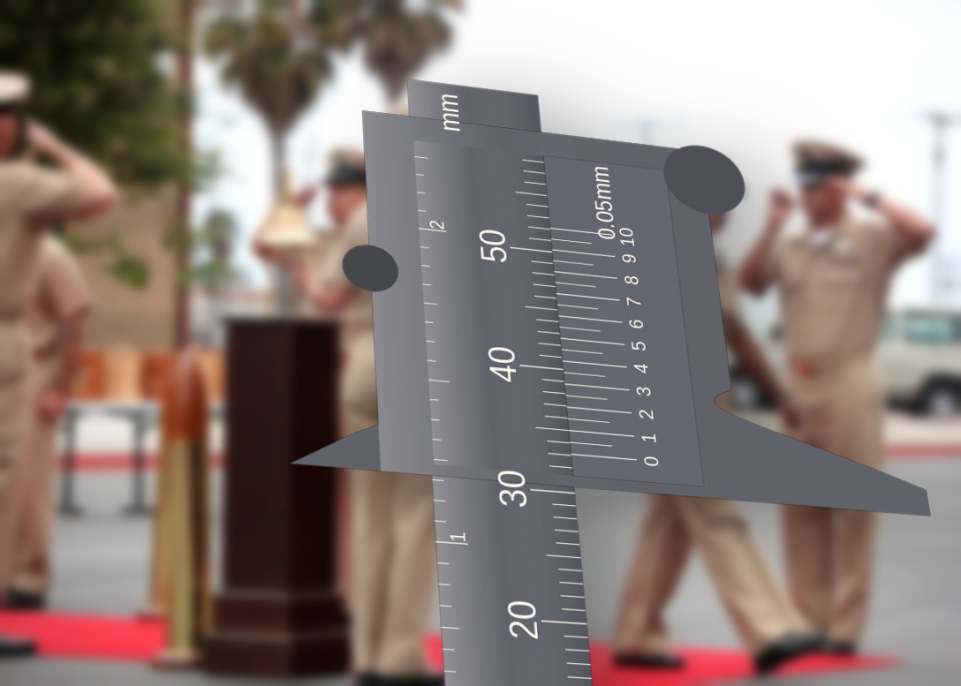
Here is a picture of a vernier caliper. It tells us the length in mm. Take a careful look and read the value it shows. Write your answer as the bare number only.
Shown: 33.1
